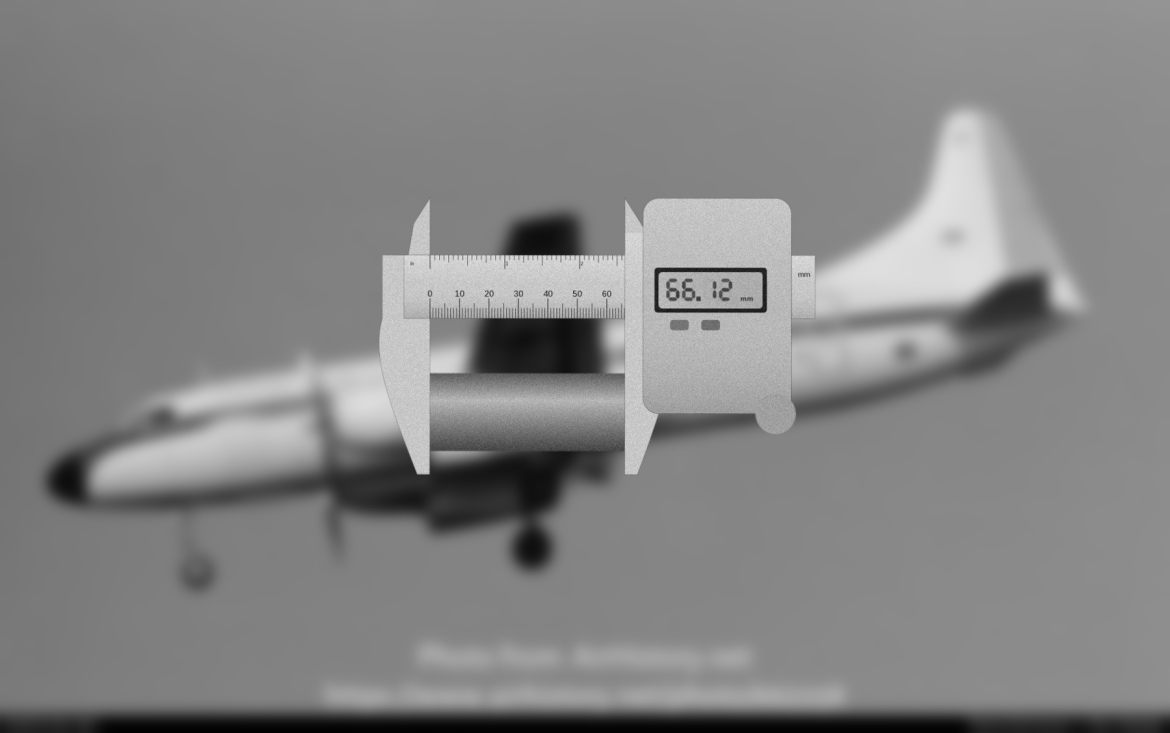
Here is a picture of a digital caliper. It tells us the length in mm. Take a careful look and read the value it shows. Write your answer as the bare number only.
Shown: 66.12
